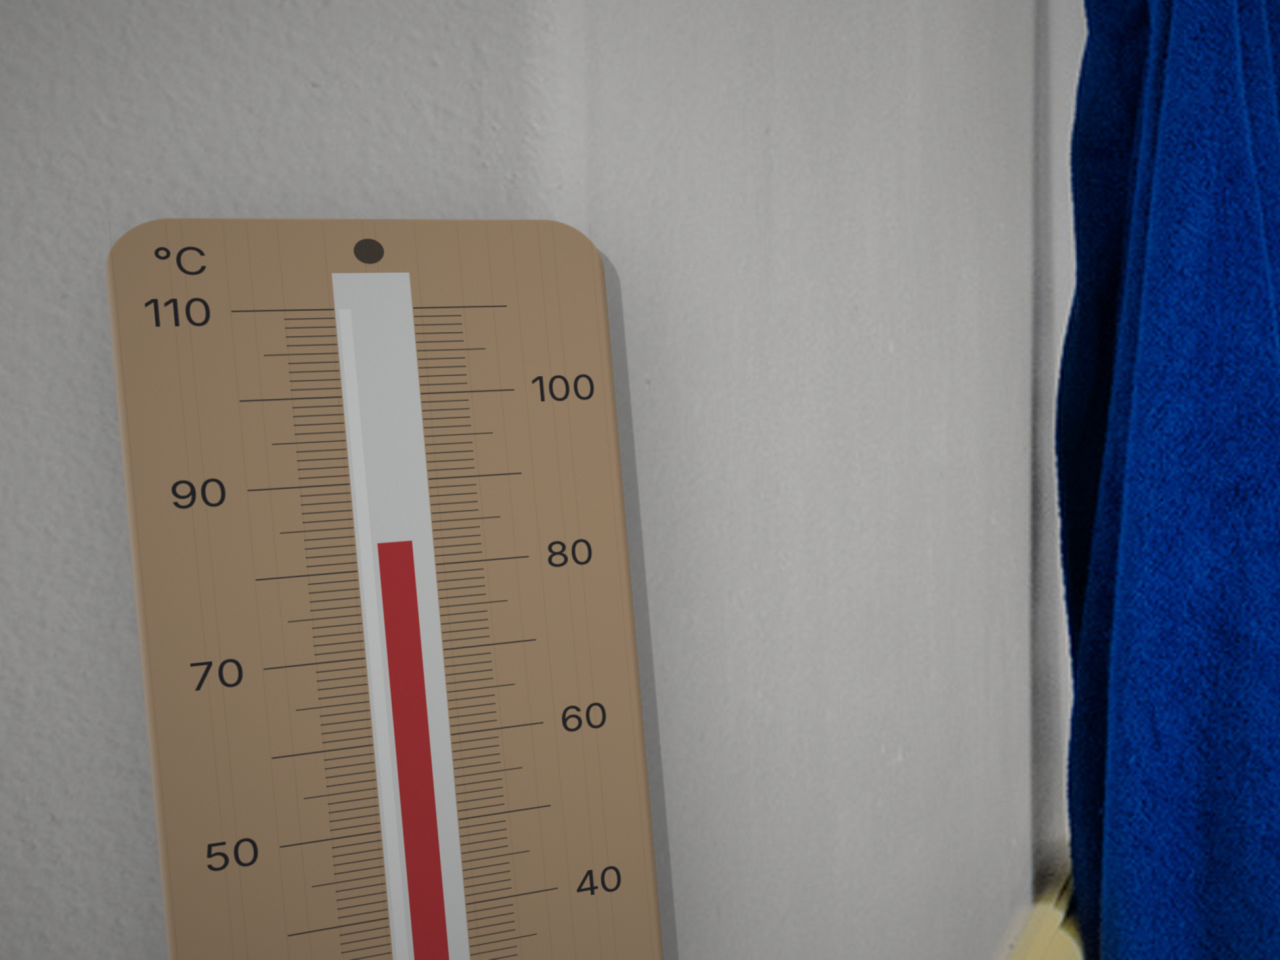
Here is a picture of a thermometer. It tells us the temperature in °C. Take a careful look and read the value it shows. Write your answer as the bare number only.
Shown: 83
